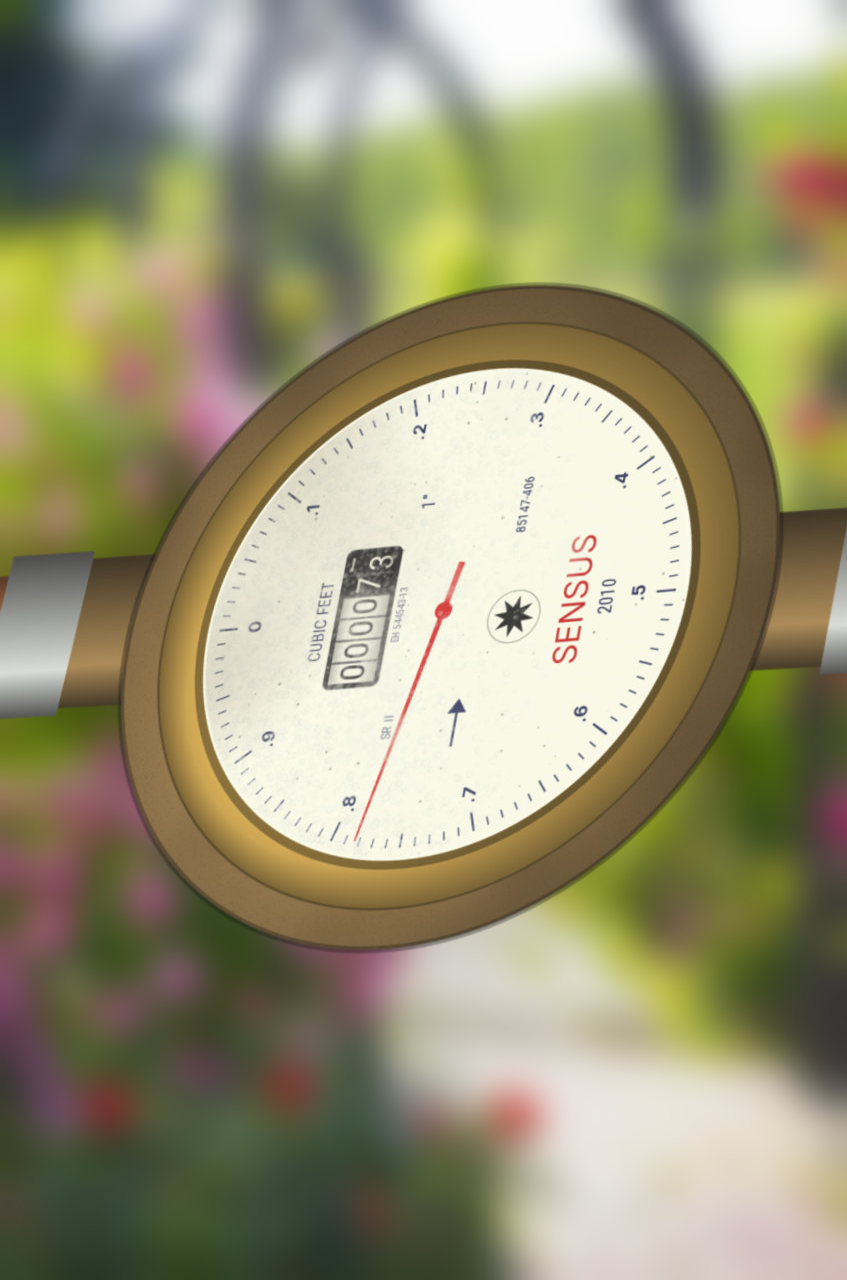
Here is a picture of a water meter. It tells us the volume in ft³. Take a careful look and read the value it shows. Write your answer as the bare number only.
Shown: 72.78
